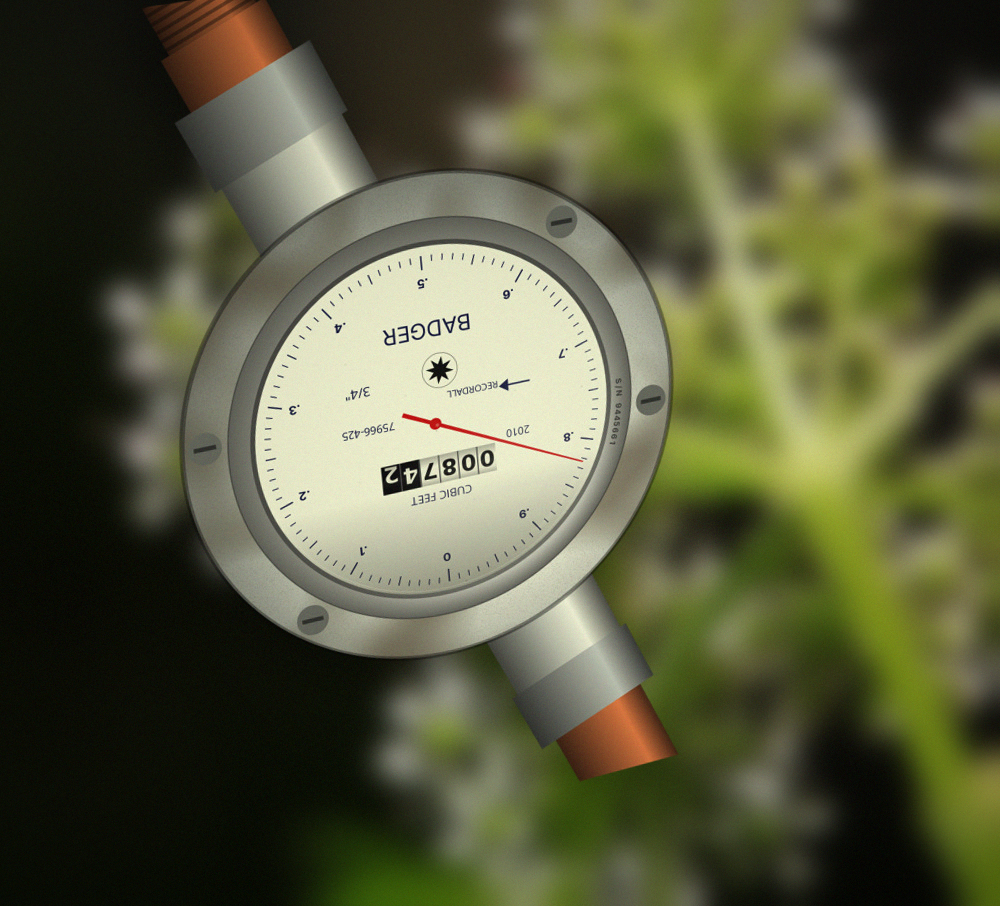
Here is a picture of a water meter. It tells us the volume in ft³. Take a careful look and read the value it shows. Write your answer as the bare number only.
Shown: 8741.82
